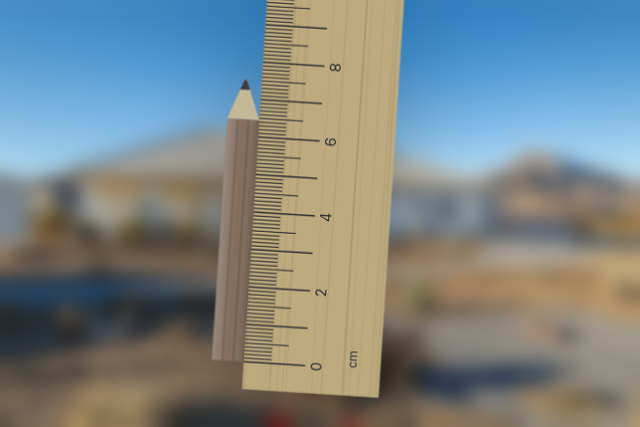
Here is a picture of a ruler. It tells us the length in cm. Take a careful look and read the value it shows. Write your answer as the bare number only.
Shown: 7.5
